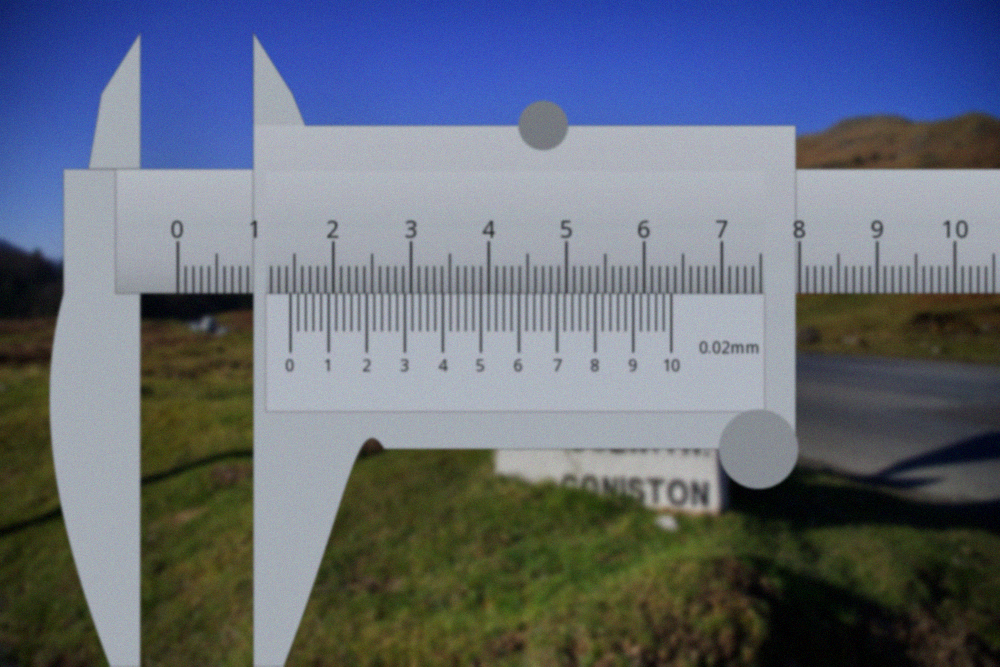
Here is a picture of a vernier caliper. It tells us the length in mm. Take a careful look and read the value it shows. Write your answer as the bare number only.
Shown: 14.5
